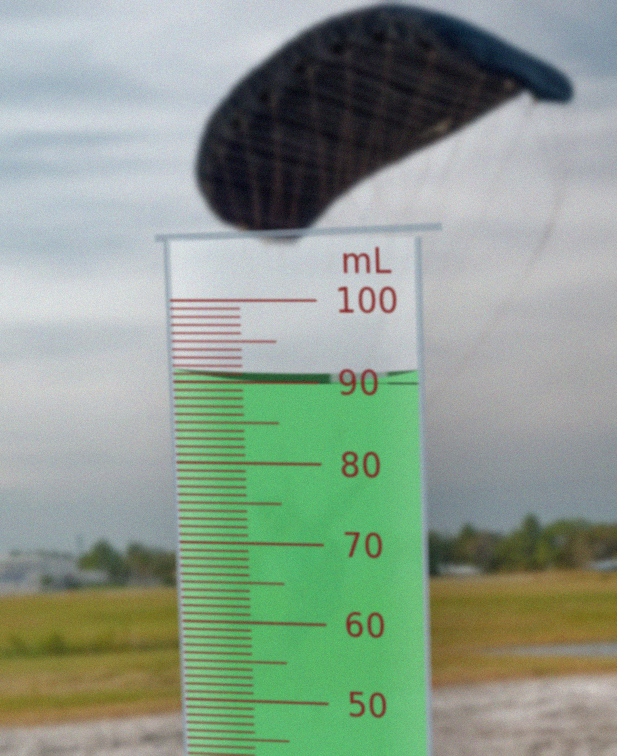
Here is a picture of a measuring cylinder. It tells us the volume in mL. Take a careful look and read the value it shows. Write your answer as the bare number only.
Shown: 90
